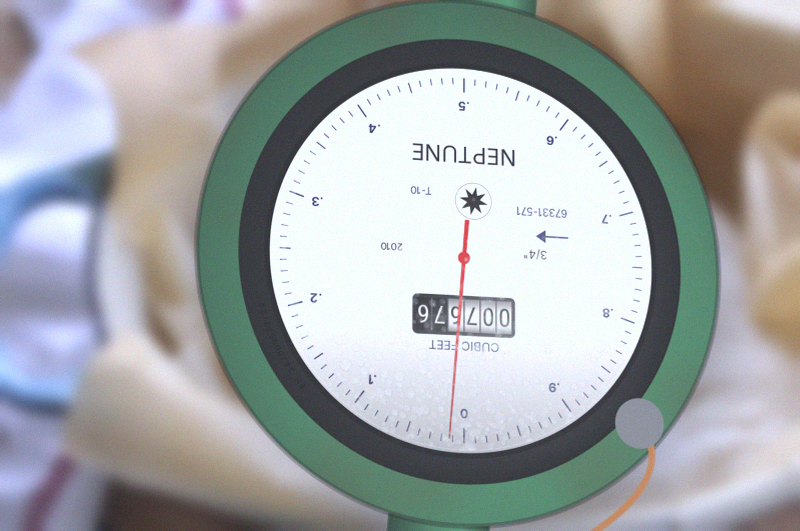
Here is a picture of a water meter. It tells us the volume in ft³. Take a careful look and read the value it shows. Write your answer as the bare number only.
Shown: 7676.01
